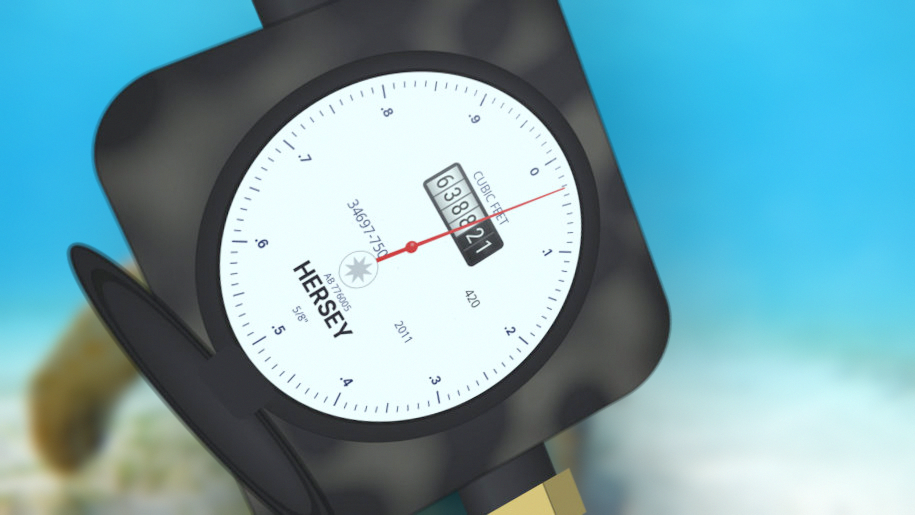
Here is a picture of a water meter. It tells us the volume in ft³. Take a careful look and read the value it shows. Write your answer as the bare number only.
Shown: 638821.03
